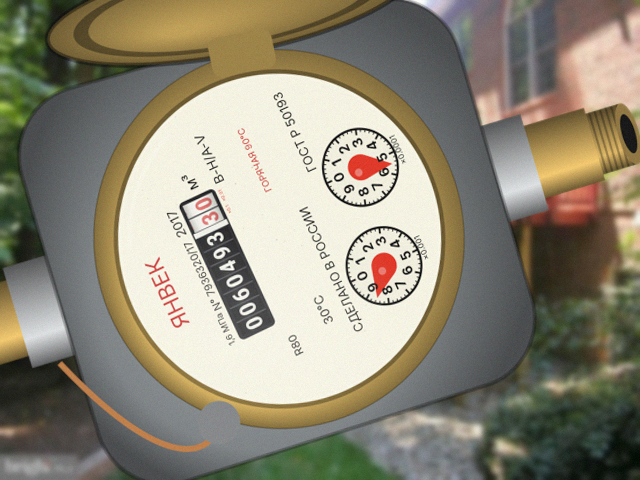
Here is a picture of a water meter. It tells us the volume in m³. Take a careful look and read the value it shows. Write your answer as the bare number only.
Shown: 60493.2985
